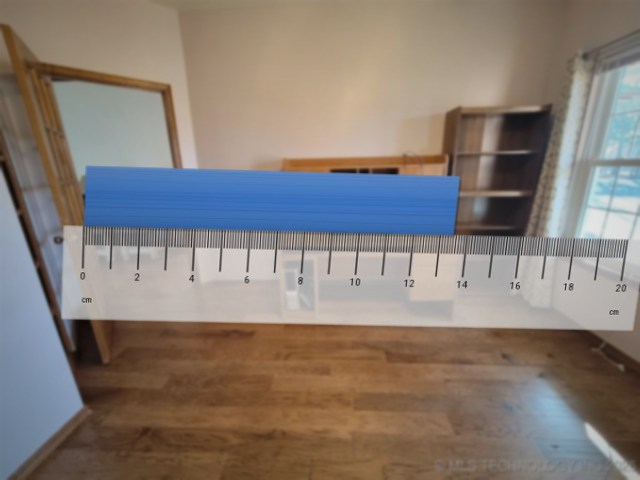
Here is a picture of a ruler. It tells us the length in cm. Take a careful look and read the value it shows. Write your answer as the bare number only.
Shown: 13.5
